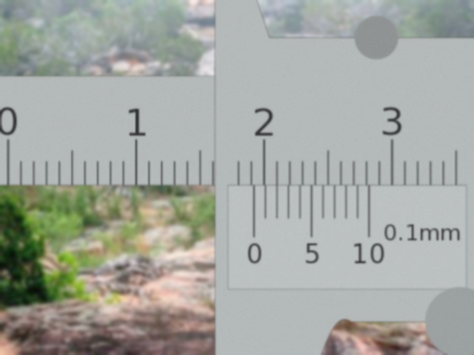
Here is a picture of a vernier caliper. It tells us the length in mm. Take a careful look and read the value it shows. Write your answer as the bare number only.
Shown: 19.2
